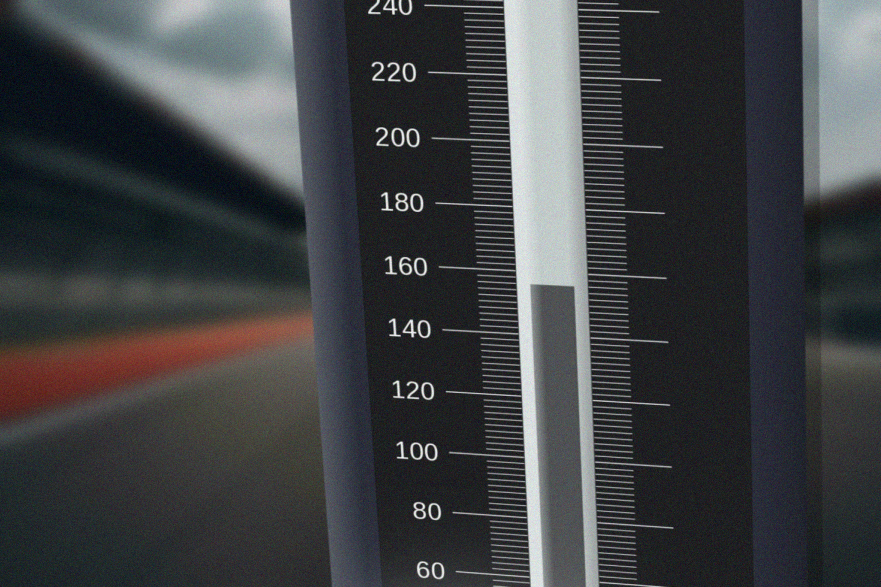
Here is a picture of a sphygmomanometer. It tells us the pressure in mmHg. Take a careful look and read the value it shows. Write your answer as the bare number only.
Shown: 156
